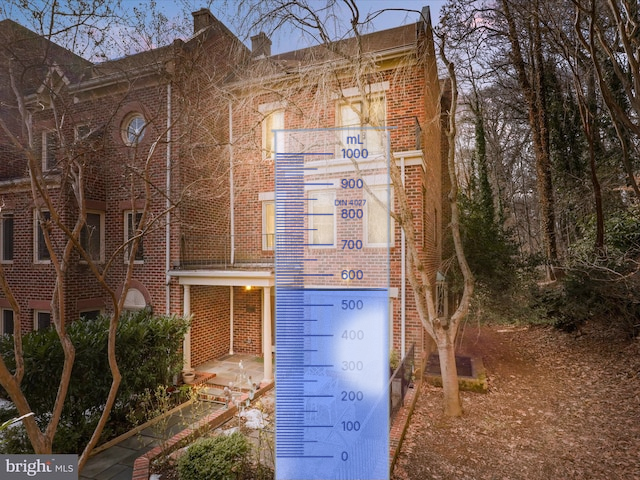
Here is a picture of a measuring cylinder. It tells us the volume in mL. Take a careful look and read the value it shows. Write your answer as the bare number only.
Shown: 550
